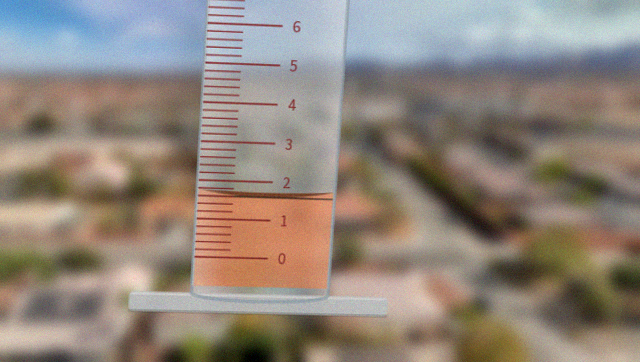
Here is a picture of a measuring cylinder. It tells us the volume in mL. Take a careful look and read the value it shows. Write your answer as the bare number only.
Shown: 1.6
